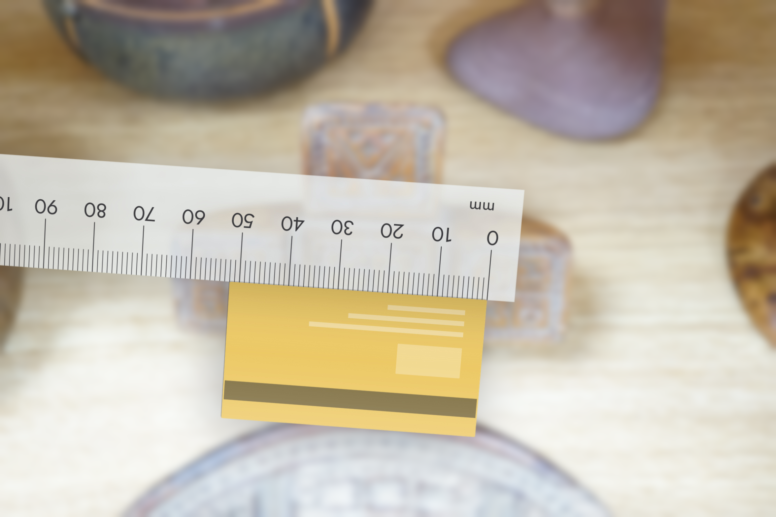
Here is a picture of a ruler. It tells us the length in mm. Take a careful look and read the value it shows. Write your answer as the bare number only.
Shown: 52
